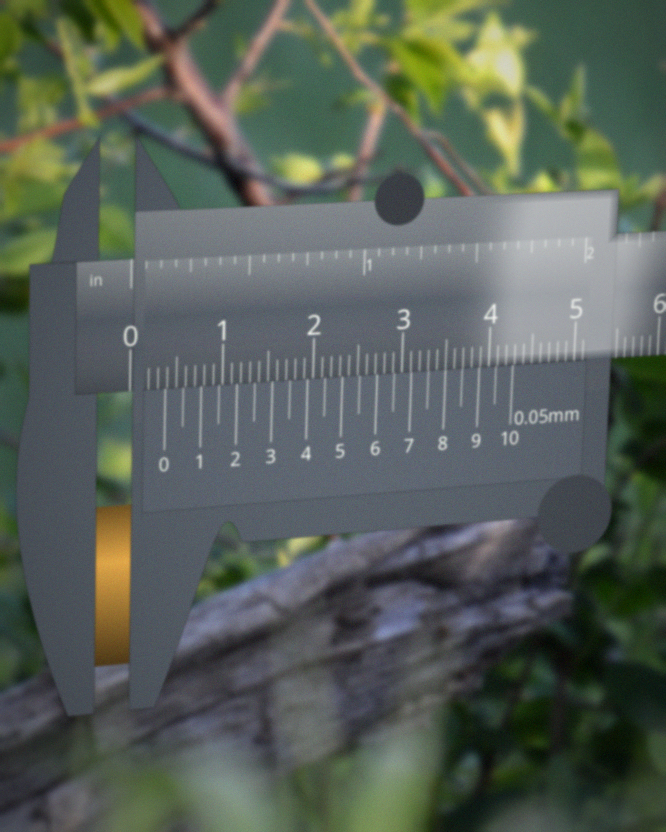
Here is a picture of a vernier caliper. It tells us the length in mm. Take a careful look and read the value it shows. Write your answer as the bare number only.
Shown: 3.8
